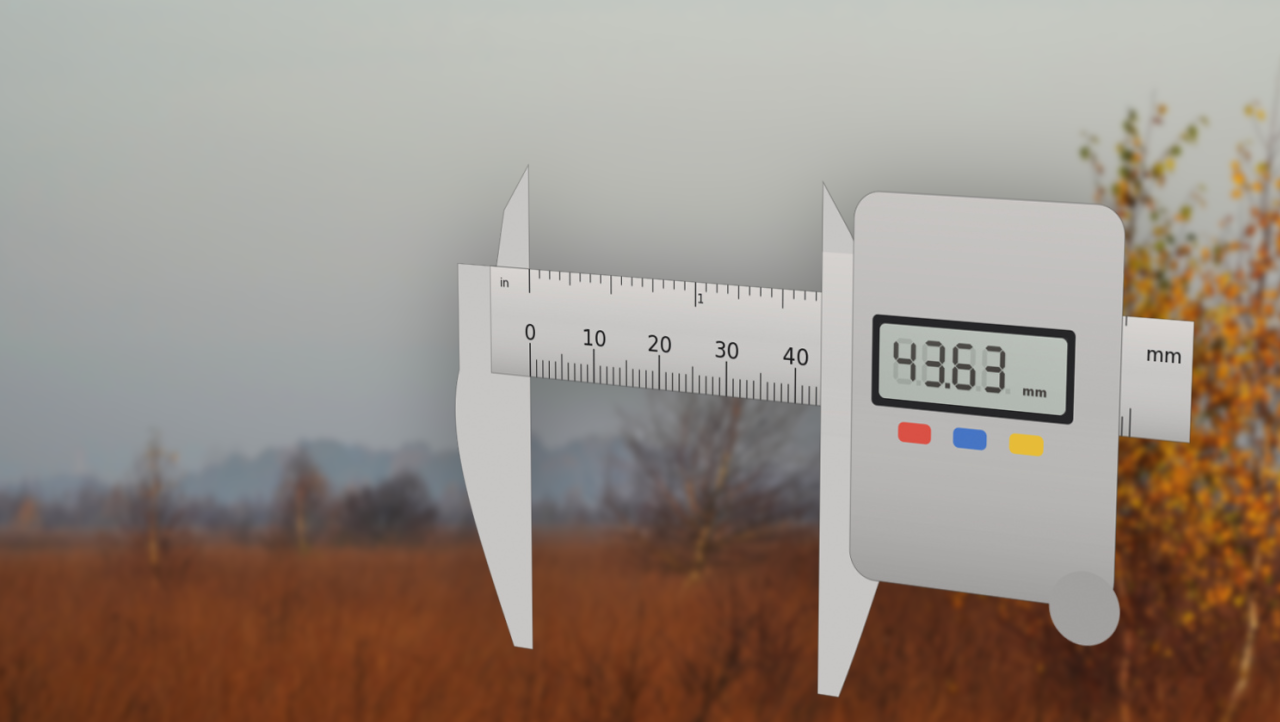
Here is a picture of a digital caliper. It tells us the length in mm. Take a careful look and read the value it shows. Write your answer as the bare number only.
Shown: 43.63
